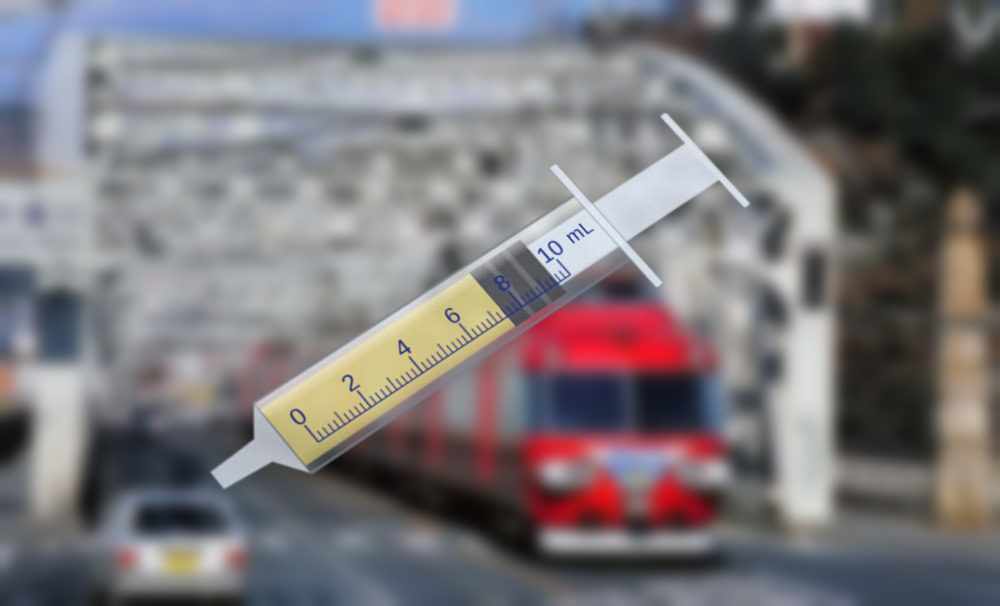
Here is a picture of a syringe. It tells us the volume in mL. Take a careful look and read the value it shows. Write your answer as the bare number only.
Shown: 7.4
